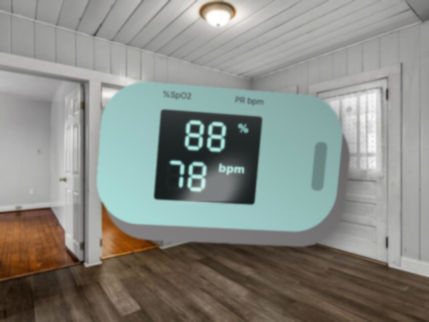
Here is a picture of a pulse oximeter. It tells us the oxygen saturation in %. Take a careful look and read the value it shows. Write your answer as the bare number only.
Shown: 88
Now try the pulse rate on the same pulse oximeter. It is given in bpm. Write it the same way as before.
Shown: 78
